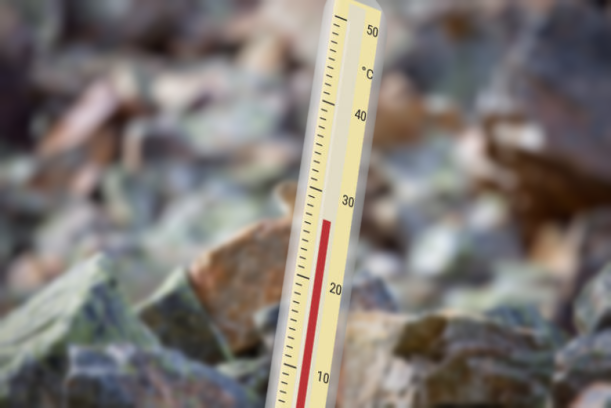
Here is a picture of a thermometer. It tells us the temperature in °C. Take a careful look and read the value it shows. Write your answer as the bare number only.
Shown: 27
